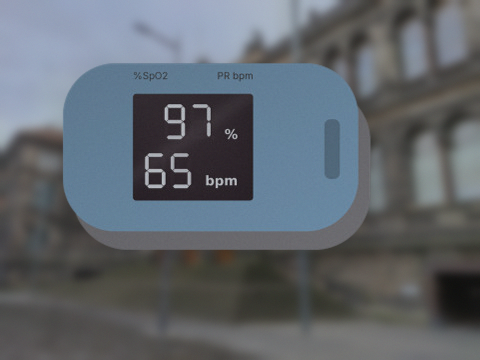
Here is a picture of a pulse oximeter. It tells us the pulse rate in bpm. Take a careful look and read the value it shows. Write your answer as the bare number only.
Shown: 65
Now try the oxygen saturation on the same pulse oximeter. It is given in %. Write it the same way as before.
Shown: 97
